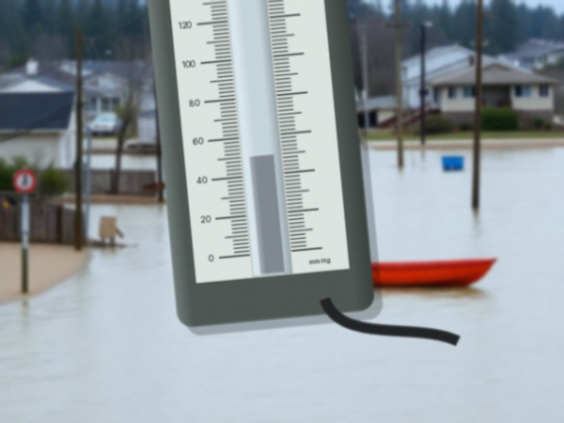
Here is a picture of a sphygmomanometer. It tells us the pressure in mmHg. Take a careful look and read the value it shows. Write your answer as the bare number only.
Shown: 50
